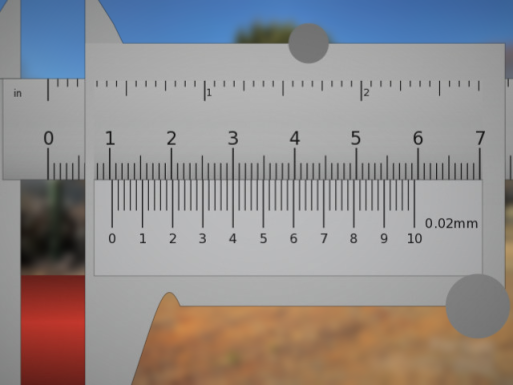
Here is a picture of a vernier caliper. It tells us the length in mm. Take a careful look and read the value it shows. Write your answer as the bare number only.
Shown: 10.4
